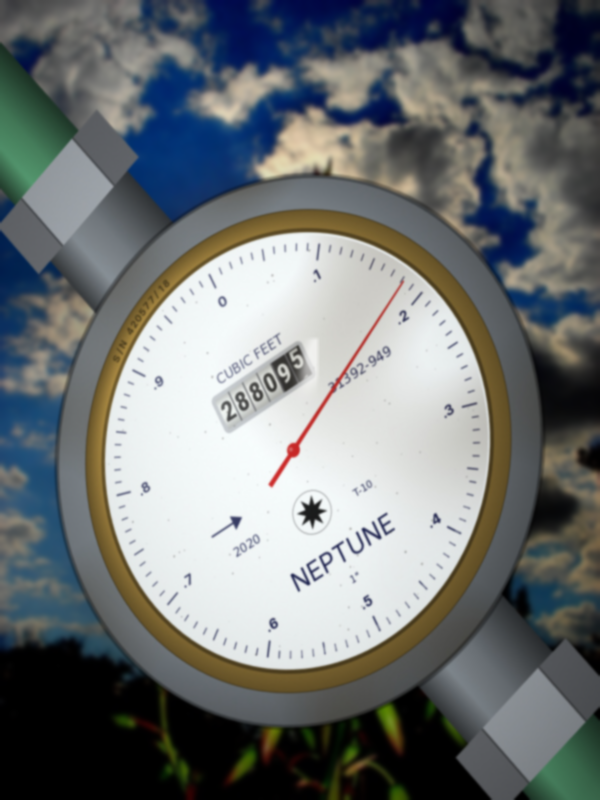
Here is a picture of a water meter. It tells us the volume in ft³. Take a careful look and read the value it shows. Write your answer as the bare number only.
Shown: 288095.18
